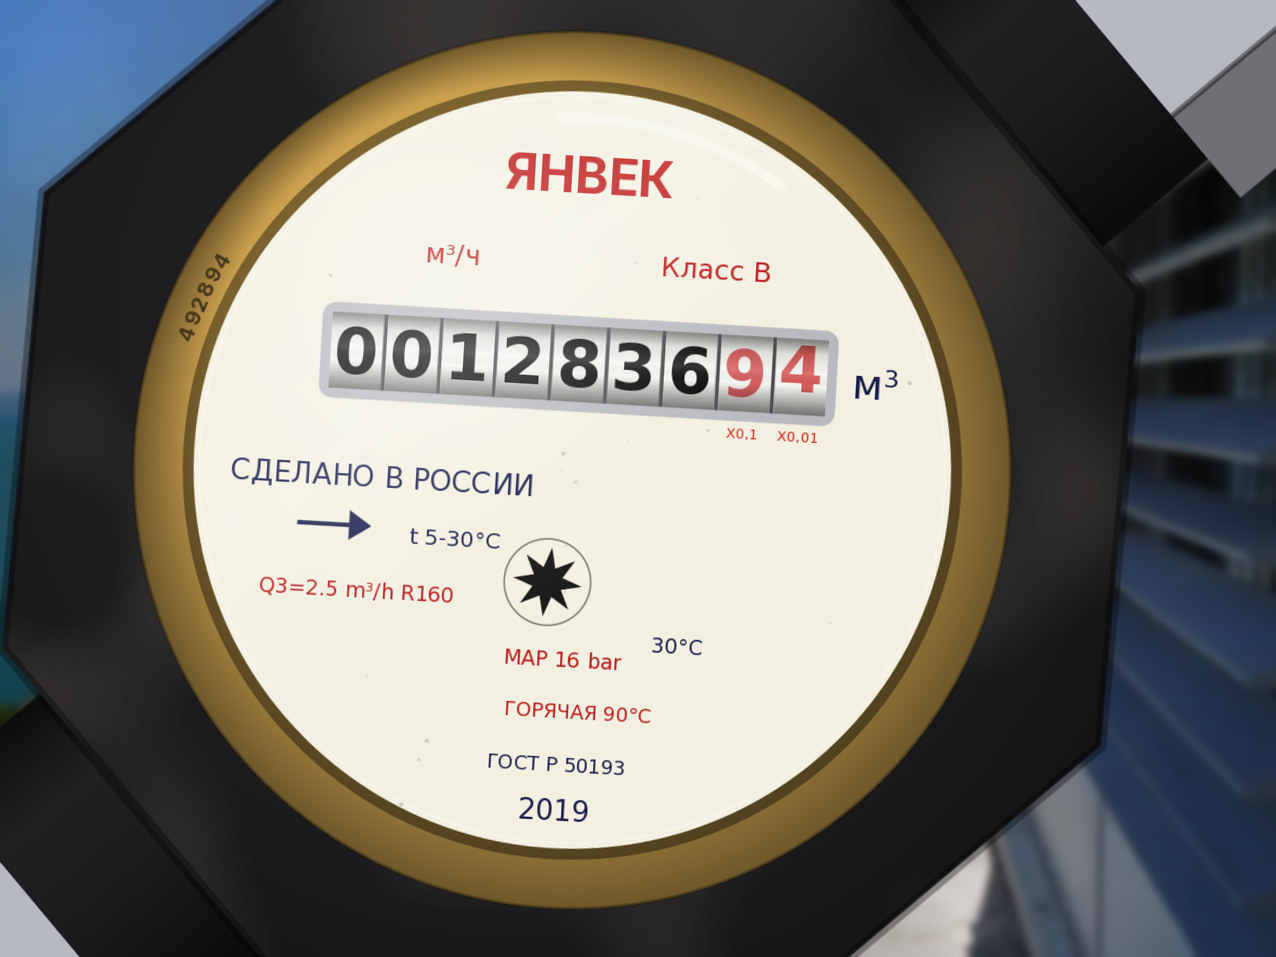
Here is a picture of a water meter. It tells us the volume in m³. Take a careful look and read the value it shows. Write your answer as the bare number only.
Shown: 12836.94
